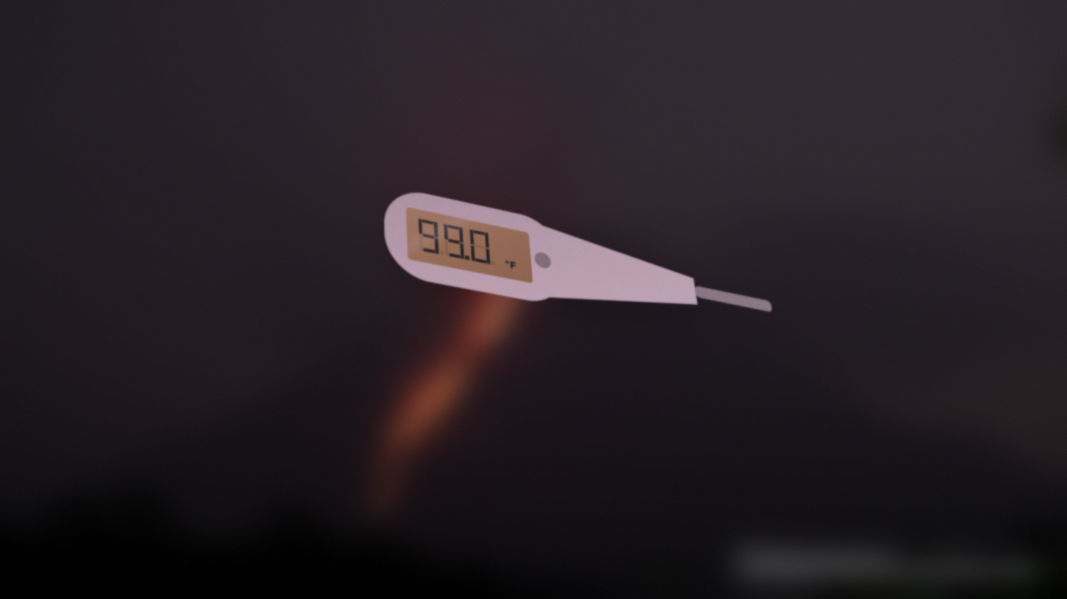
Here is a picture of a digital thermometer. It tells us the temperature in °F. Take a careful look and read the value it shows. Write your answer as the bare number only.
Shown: 99.0
